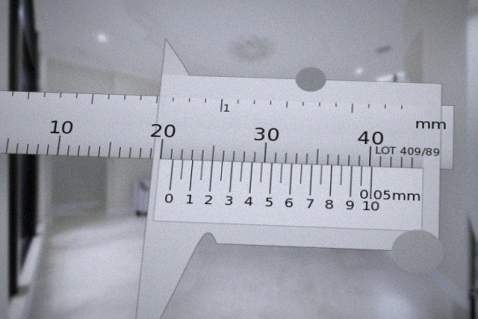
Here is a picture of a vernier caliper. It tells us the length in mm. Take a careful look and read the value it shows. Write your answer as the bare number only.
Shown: 21.2
